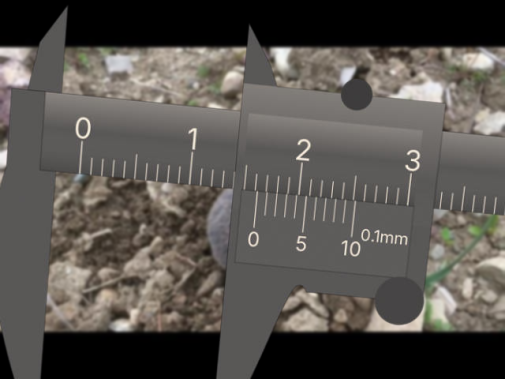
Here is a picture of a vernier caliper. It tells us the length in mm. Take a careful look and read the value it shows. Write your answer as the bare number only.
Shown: 16.2
